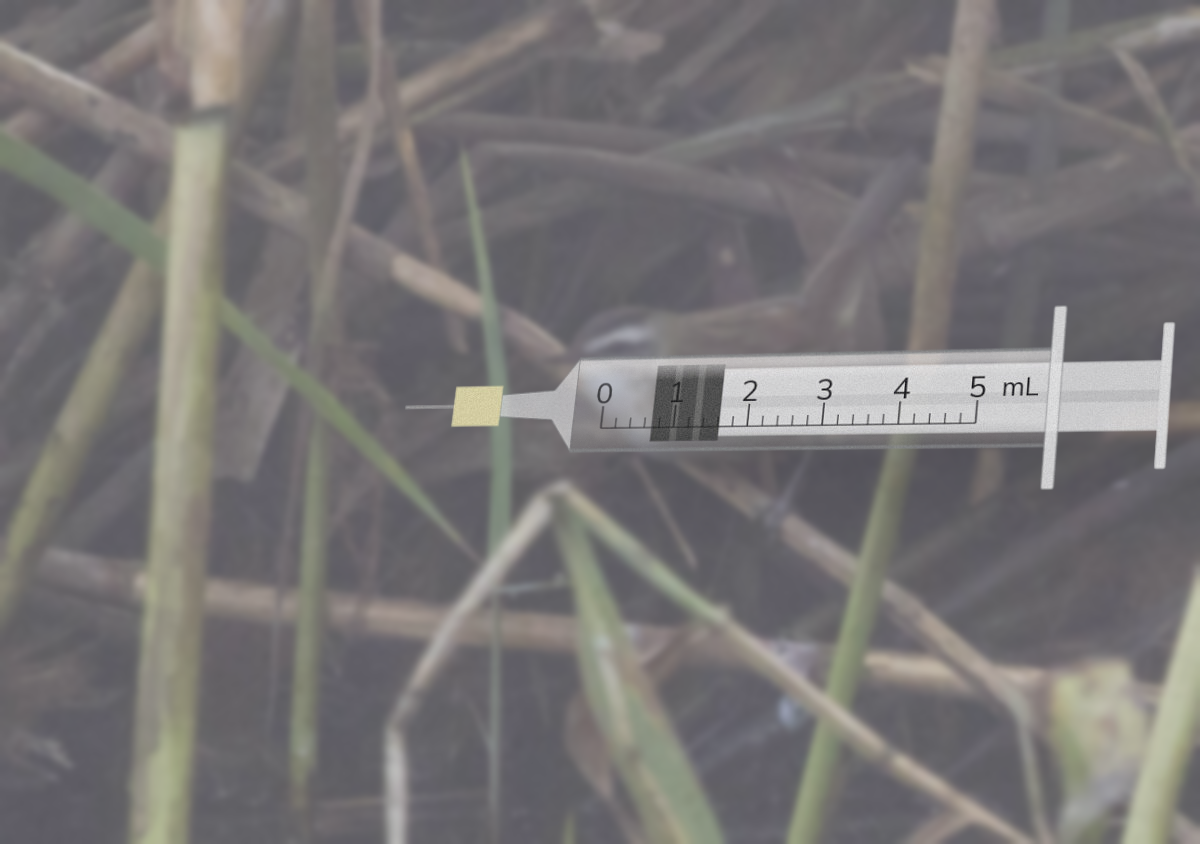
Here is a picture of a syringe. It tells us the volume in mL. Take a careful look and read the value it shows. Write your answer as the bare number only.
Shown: 0.7
